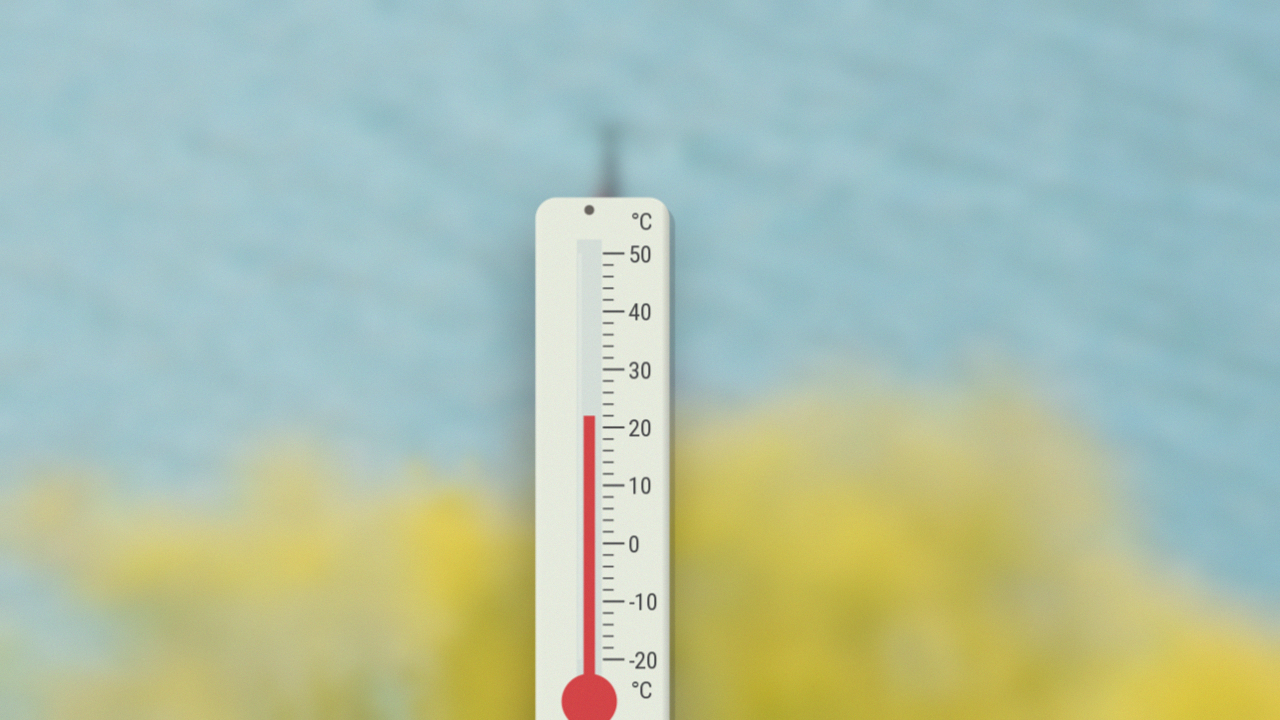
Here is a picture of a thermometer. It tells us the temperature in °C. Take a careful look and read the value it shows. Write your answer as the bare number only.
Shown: 22
